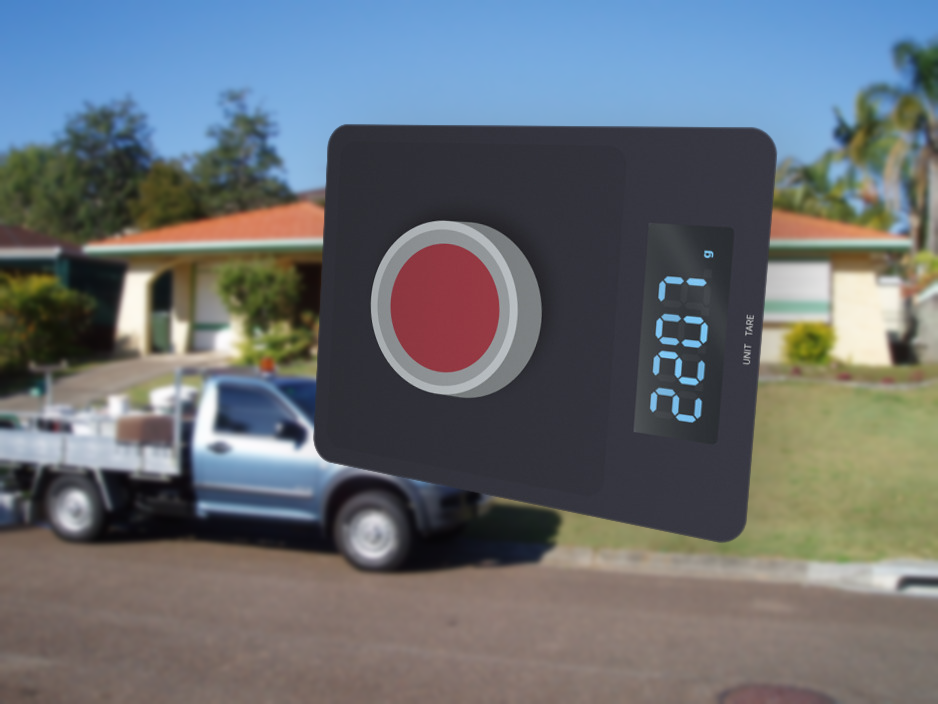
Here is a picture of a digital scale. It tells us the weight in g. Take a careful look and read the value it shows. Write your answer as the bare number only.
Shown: 2207
